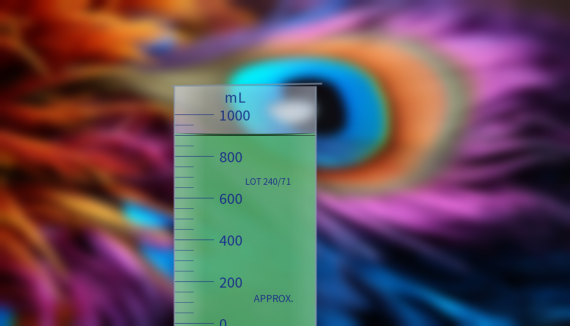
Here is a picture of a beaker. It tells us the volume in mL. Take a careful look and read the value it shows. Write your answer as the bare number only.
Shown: 900
